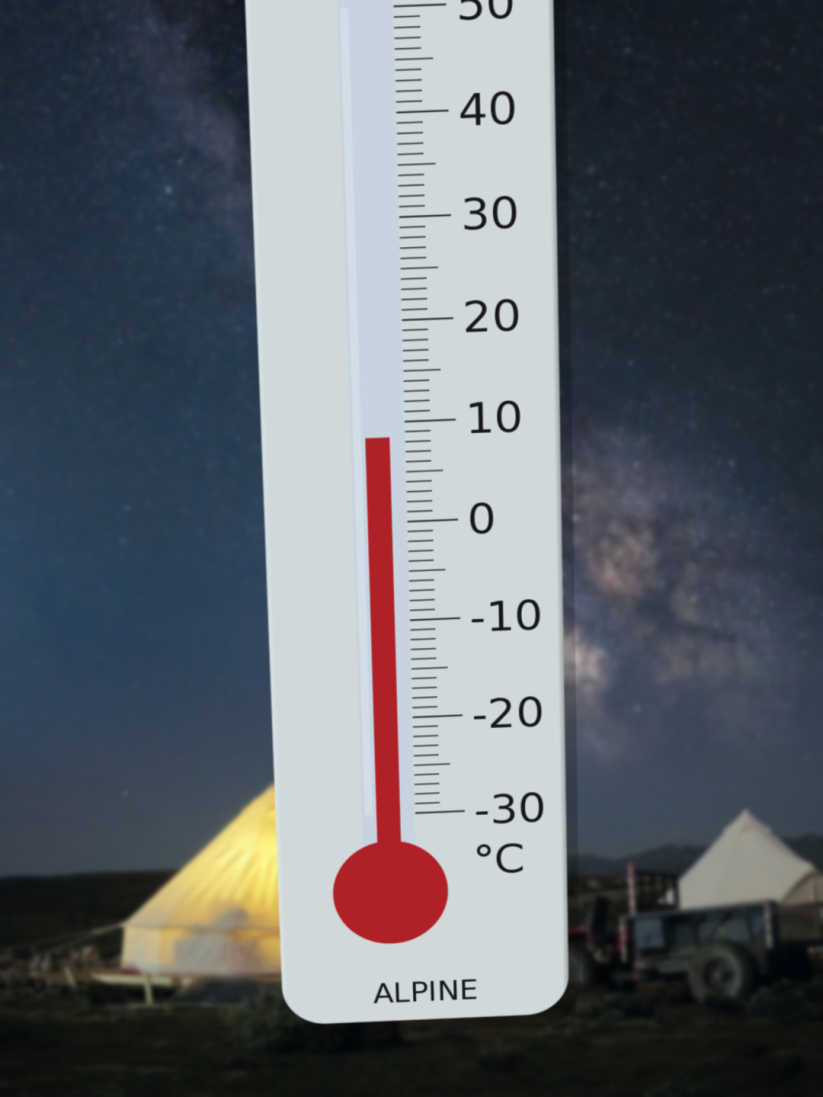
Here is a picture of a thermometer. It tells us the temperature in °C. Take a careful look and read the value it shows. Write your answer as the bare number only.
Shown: 8.5
